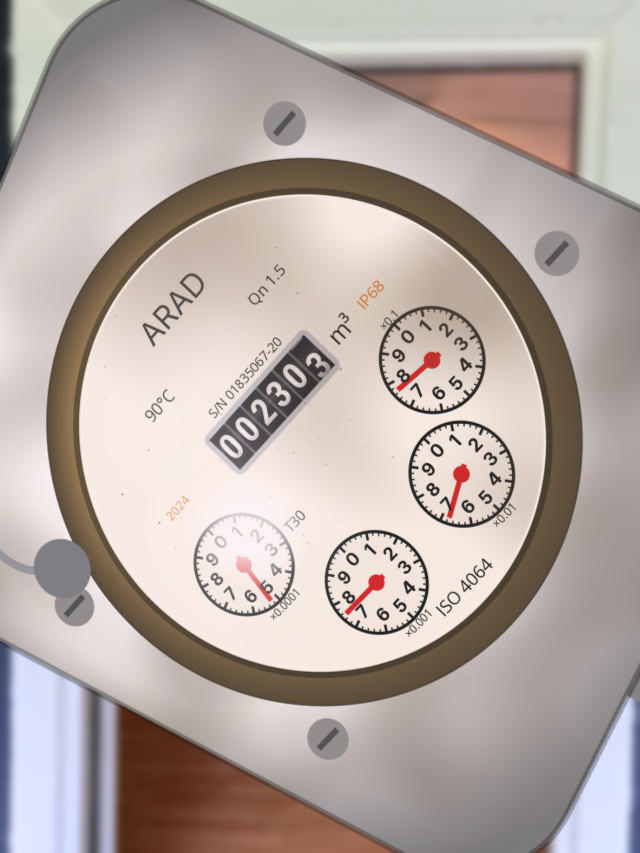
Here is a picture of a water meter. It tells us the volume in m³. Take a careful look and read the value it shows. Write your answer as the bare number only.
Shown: 2302.7675
